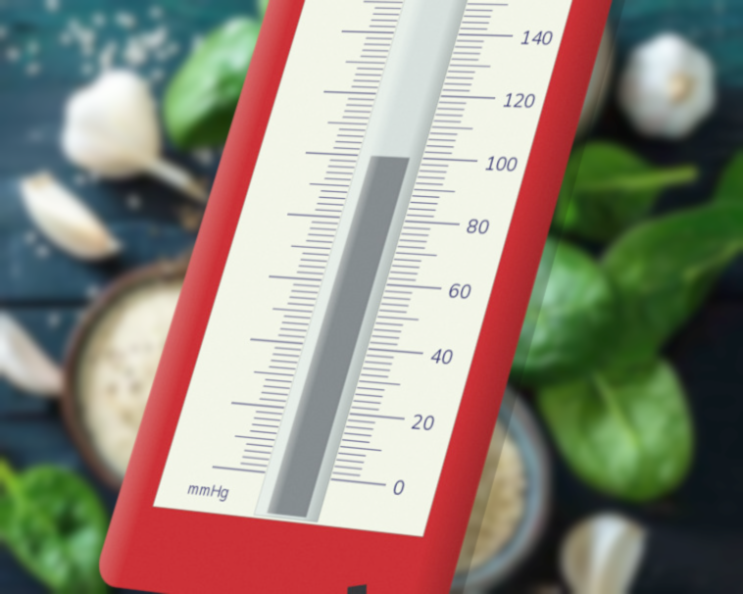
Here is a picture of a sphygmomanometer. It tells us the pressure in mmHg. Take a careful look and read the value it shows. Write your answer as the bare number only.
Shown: 100
